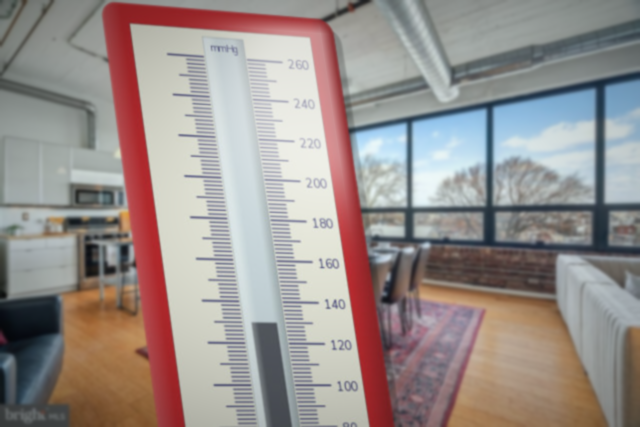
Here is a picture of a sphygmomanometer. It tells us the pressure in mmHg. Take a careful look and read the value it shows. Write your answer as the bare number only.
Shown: 130
